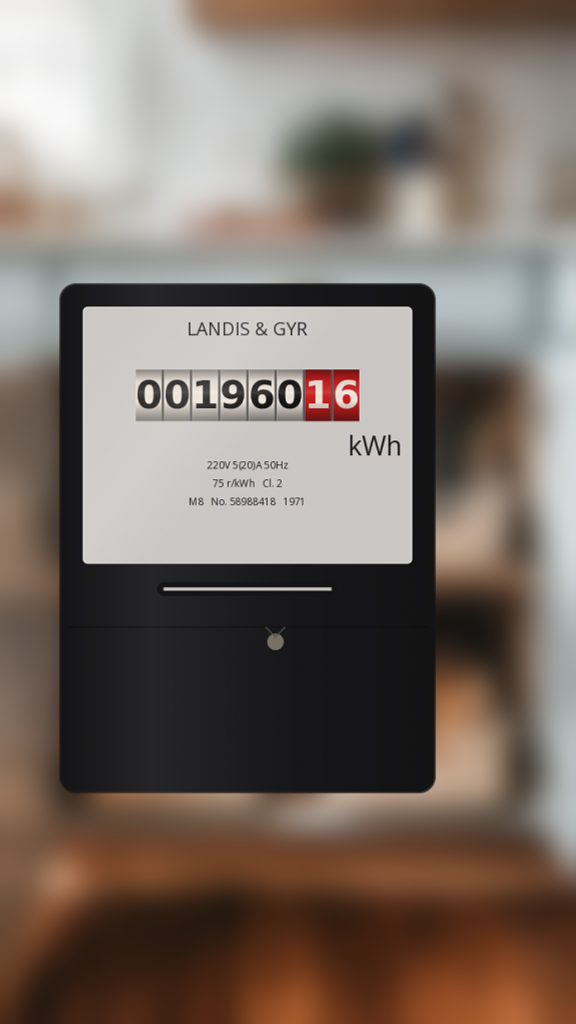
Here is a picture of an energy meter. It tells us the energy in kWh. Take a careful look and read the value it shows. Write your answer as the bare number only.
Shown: 1960.16
